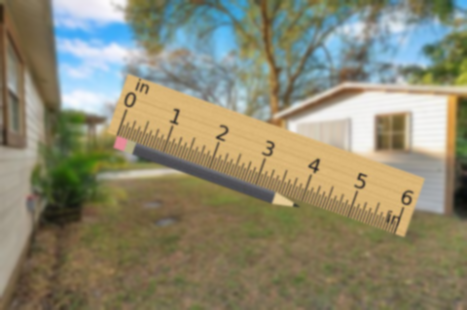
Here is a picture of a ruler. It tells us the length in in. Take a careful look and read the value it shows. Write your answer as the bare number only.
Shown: 4
